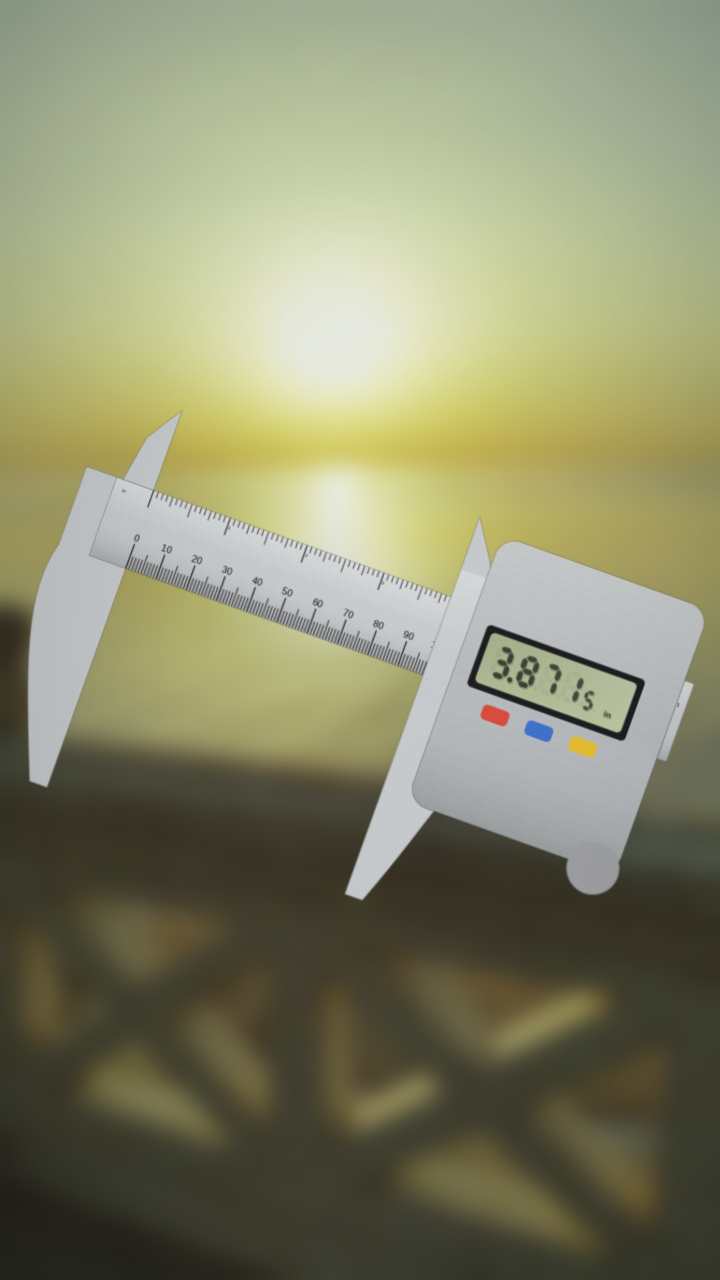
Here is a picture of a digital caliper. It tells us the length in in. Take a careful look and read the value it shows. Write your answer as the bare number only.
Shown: 3.8715
